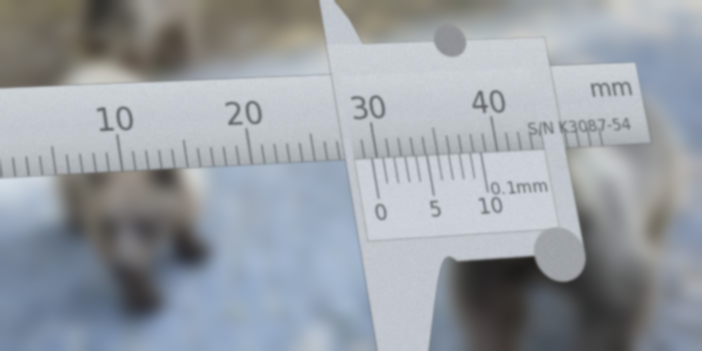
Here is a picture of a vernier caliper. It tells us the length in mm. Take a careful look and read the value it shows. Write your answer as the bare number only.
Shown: 29.6
